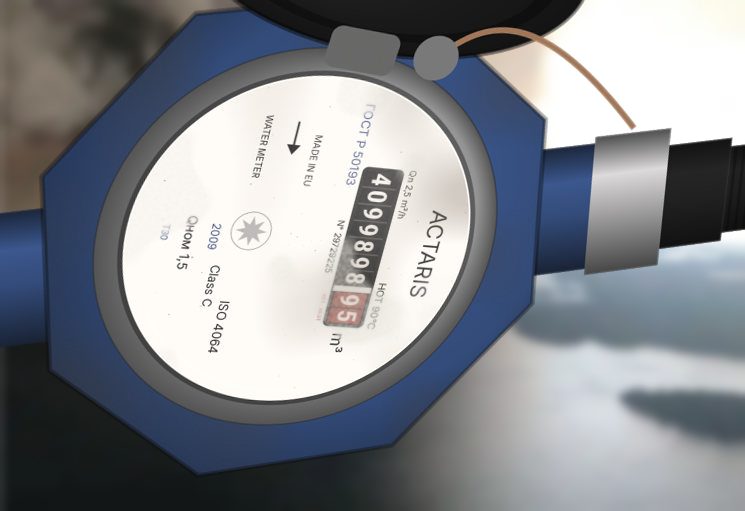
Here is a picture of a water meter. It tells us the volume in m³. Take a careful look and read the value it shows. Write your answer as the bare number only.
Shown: 4099898.95
